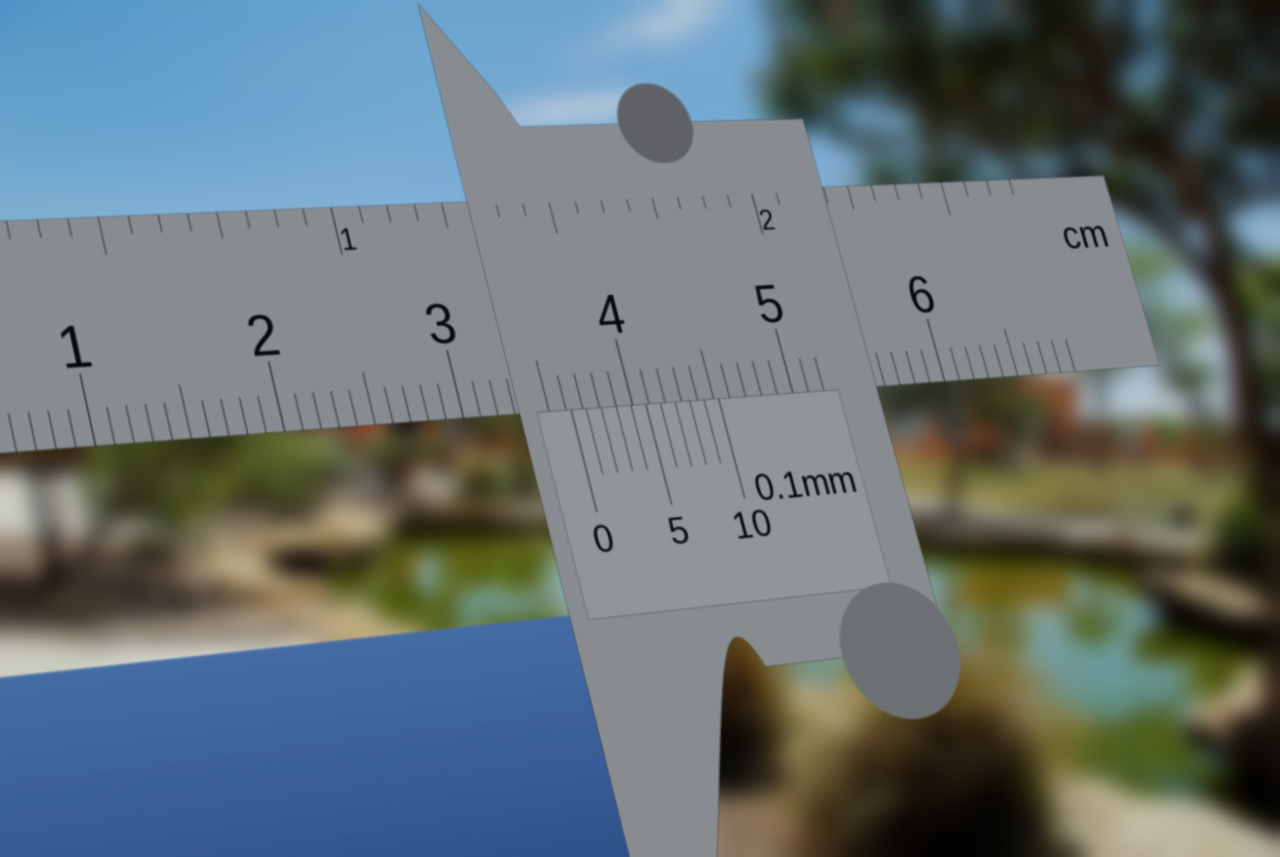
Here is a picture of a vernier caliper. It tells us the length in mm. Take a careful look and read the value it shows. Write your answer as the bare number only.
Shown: 36.3
